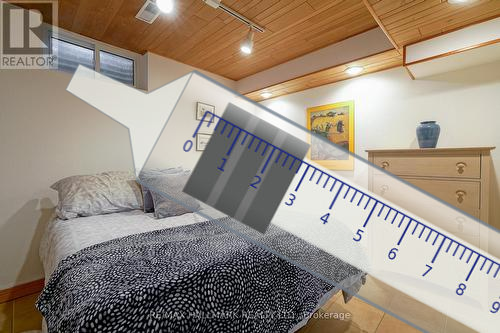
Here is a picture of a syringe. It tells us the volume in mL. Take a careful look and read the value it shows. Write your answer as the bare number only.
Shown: 0.4
